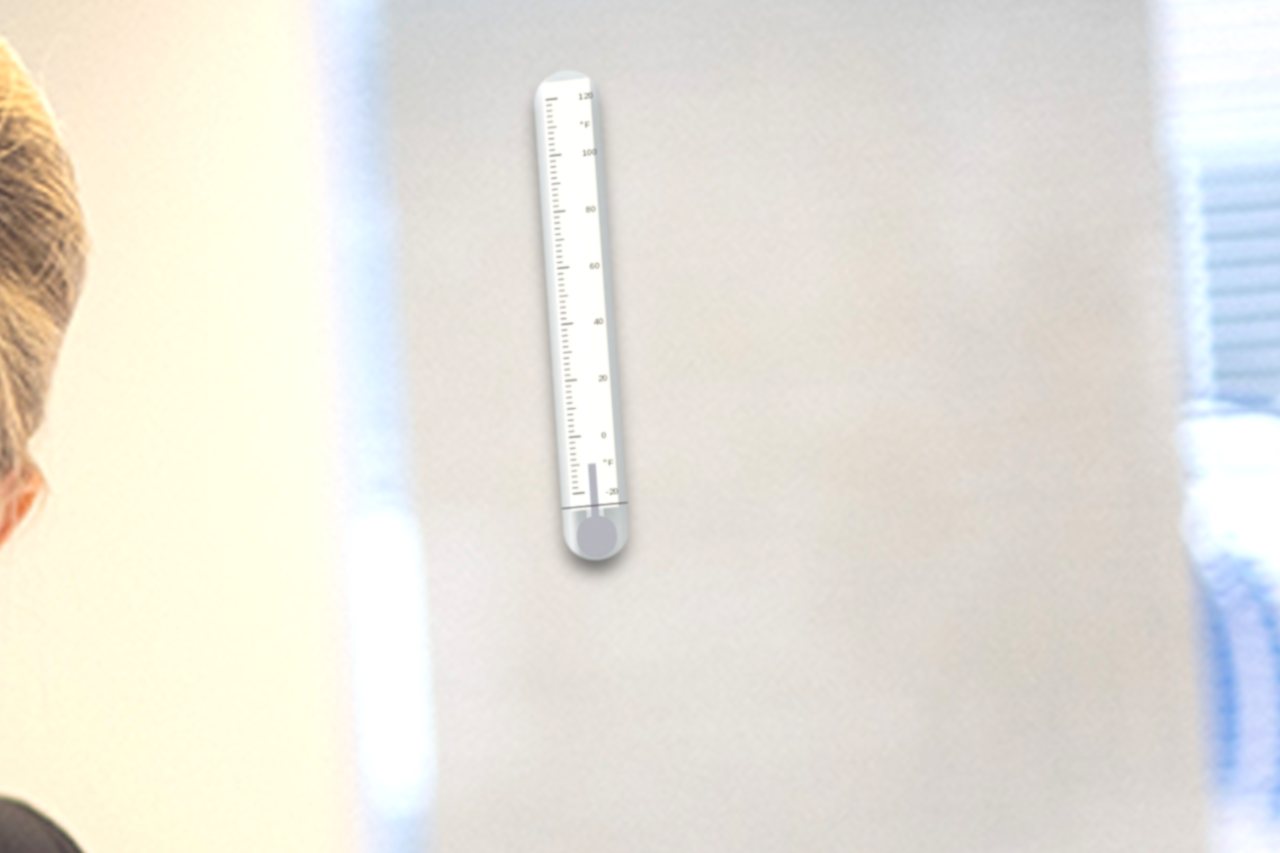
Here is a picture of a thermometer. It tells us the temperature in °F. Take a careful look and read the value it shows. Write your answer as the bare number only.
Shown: -10
